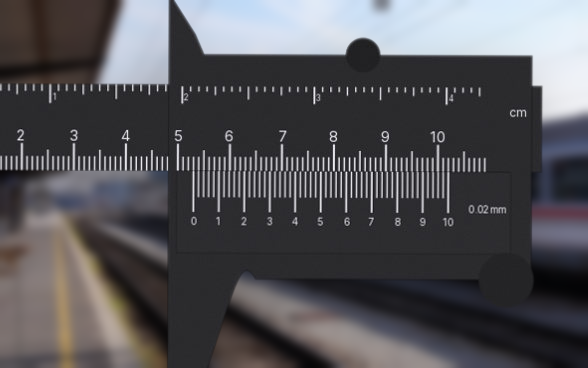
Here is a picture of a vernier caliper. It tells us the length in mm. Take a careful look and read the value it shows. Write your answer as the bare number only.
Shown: 53.0
